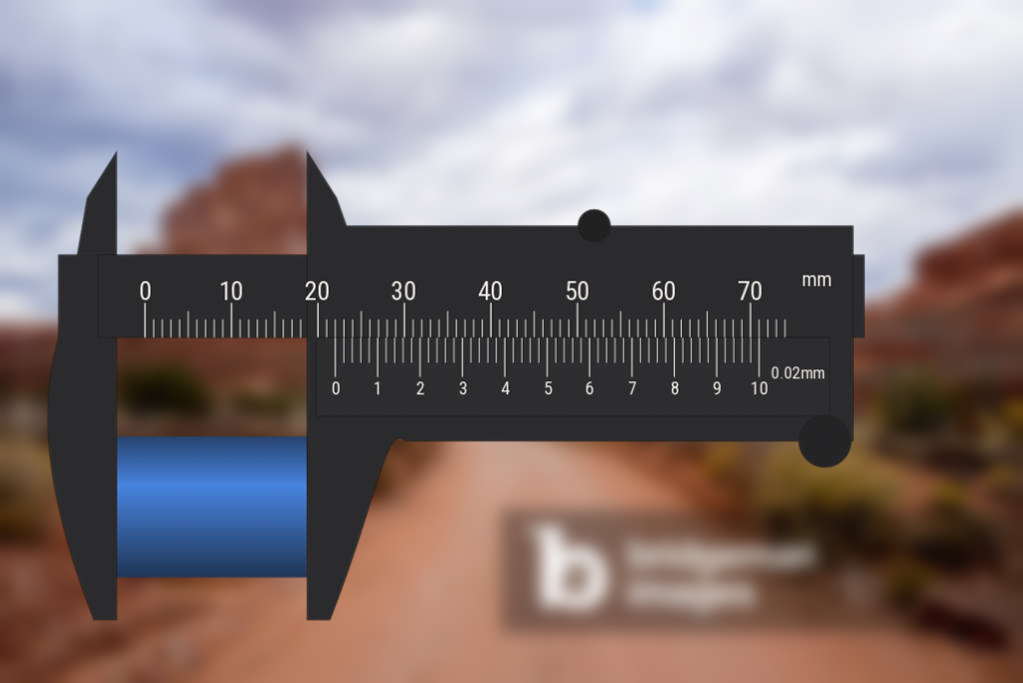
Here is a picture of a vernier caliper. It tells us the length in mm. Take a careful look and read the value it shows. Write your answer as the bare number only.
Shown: 22.0
